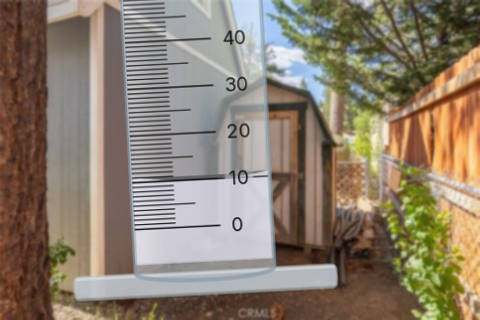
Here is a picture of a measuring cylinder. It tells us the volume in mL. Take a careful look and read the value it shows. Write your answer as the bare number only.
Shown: 10
